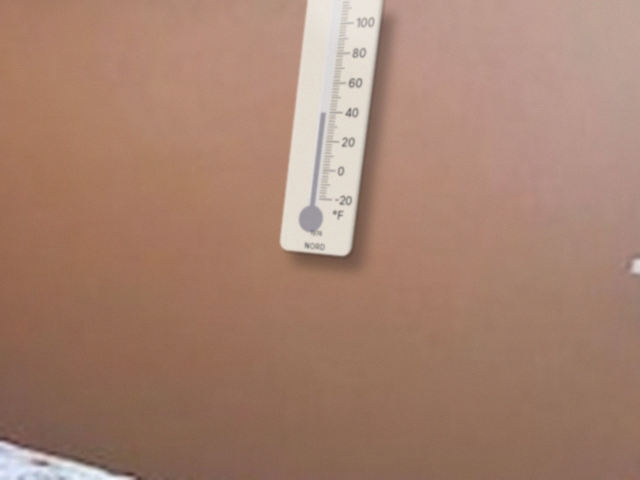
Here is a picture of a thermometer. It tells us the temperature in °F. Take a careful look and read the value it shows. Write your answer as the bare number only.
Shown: 40
